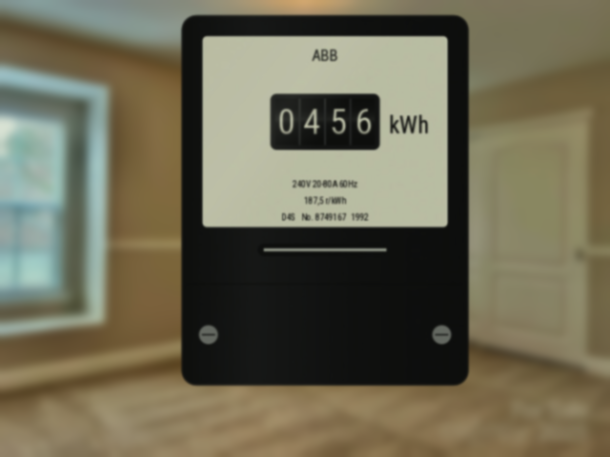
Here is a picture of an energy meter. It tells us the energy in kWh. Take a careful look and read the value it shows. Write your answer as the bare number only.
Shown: 456
